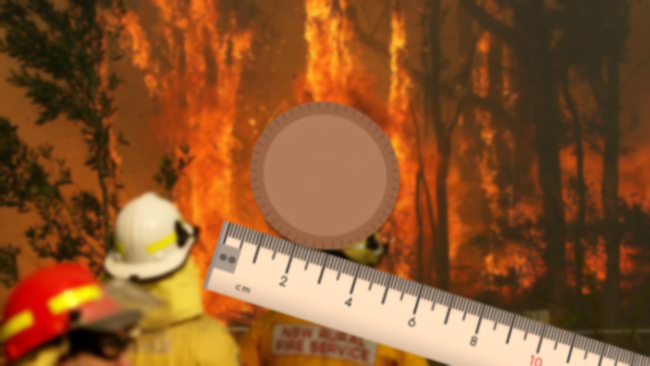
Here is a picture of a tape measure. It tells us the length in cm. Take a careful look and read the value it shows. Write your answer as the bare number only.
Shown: 4.5
